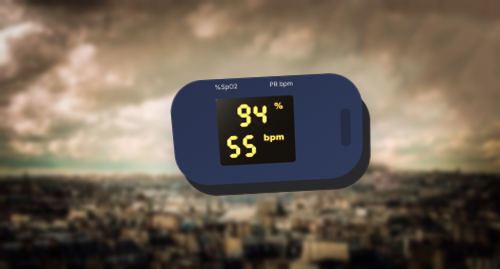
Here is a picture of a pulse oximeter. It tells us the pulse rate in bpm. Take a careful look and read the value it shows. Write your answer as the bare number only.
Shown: 55
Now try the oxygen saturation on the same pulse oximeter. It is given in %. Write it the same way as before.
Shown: 94
